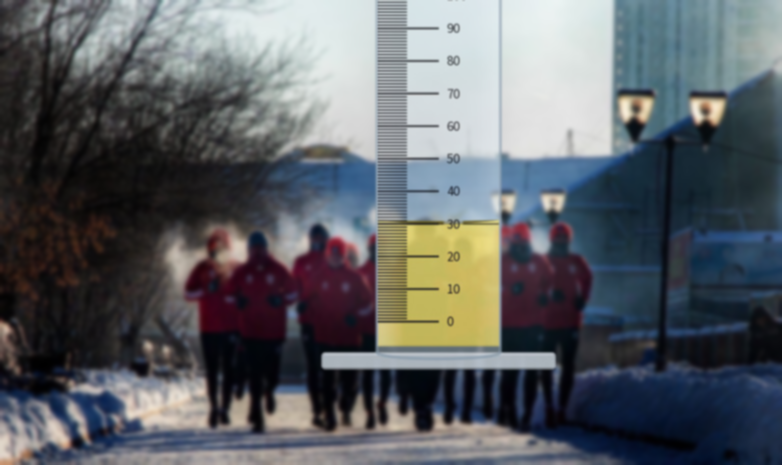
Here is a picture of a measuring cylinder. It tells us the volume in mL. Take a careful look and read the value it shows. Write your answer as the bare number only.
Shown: 30
